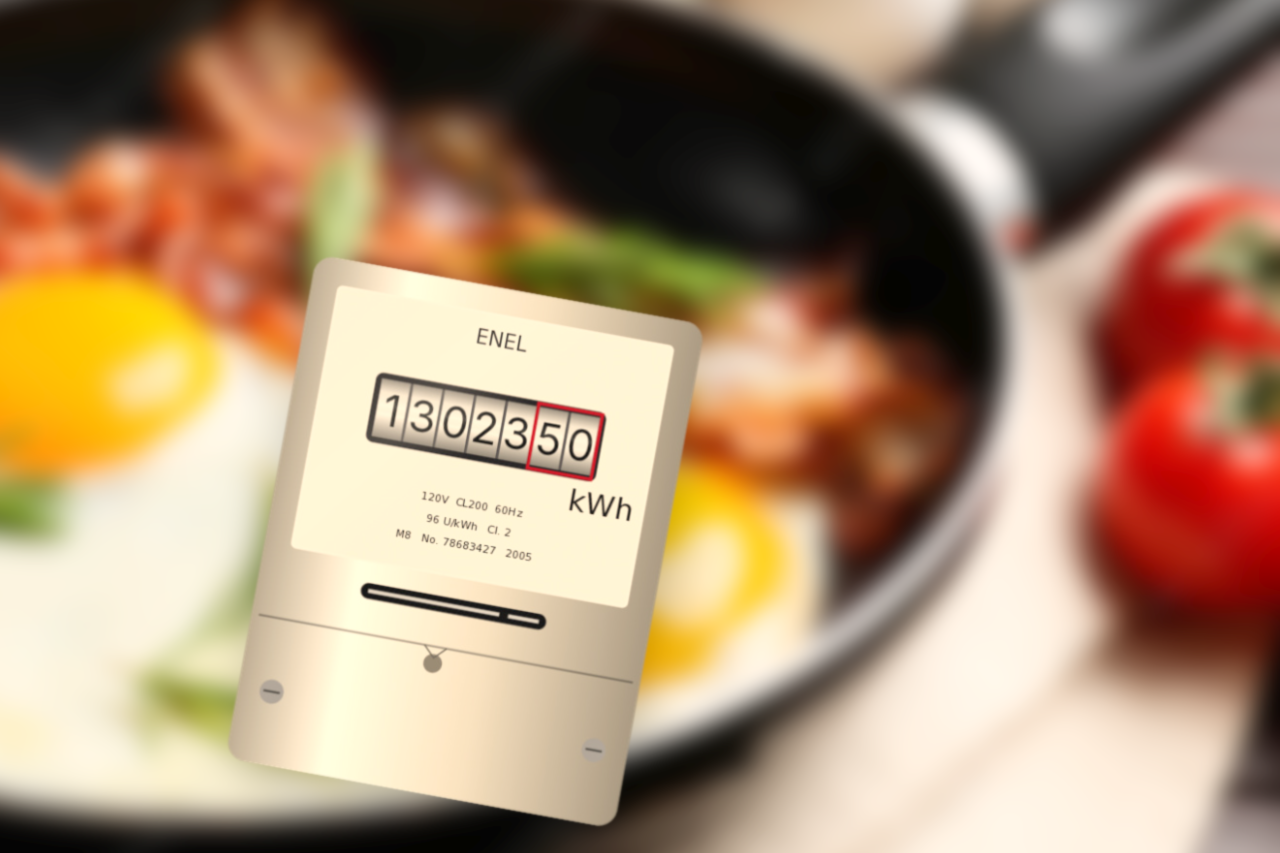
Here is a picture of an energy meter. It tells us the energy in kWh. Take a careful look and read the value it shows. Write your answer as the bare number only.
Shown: 13023.50
